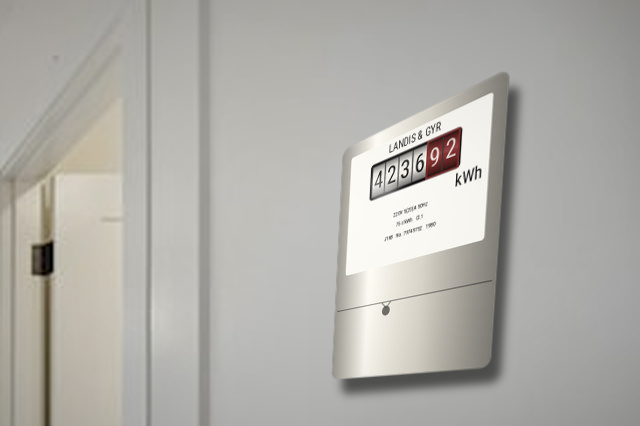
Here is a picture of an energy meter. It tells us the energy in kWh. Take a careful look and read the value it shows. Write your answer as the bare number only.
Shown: 4236.92
